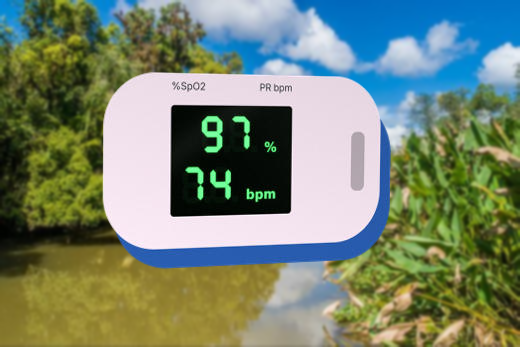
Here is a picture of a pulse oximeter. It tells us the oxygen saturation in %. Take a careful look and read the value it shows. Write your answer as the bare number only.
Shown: 97
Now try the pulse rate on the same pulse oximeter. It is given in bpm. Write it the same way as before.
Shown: 74
